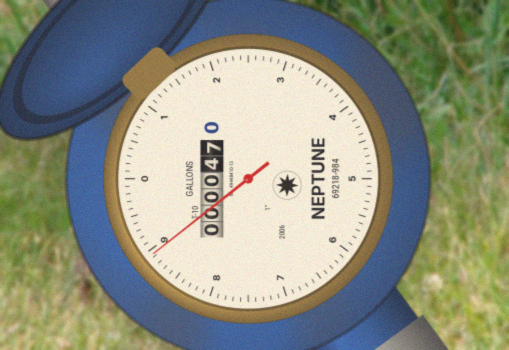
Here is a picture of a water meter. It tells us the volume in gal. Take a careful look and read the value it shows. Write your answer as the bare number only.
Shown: 468.9
